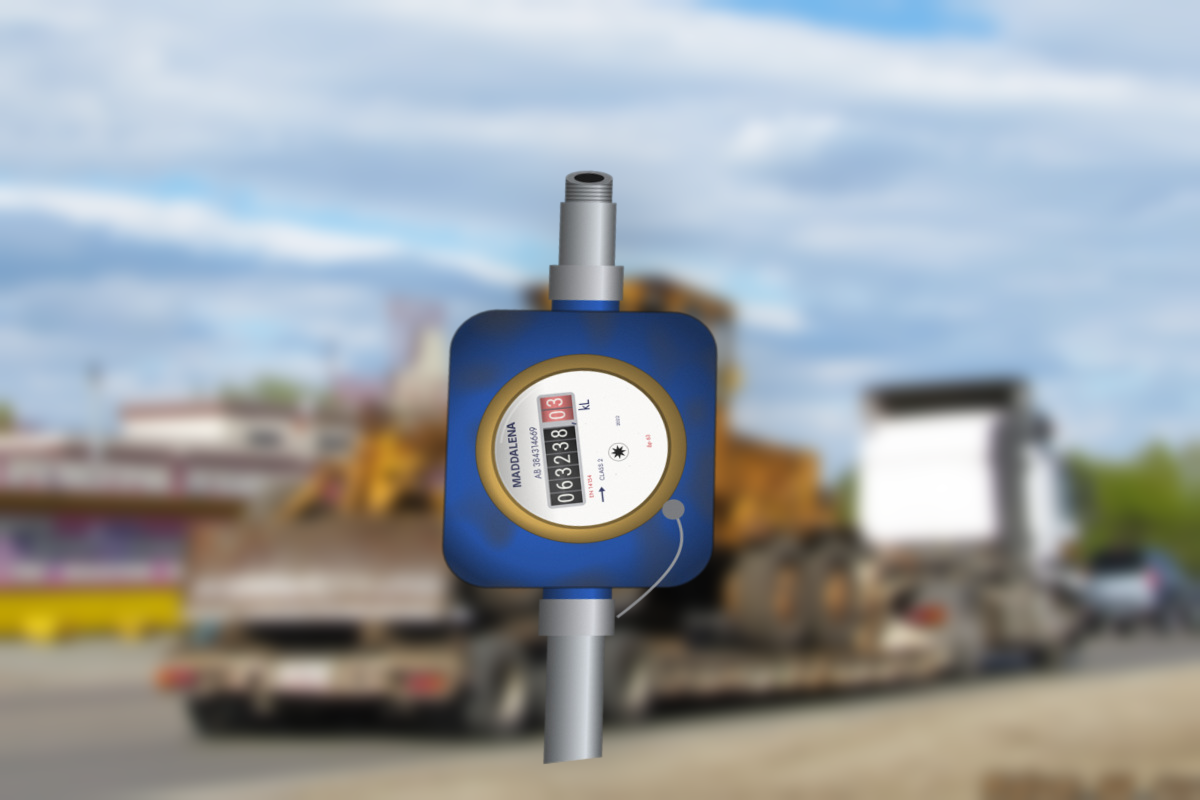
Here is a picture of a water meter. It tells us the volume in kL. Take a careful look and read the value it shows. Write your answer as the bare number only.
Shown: 63238.03
